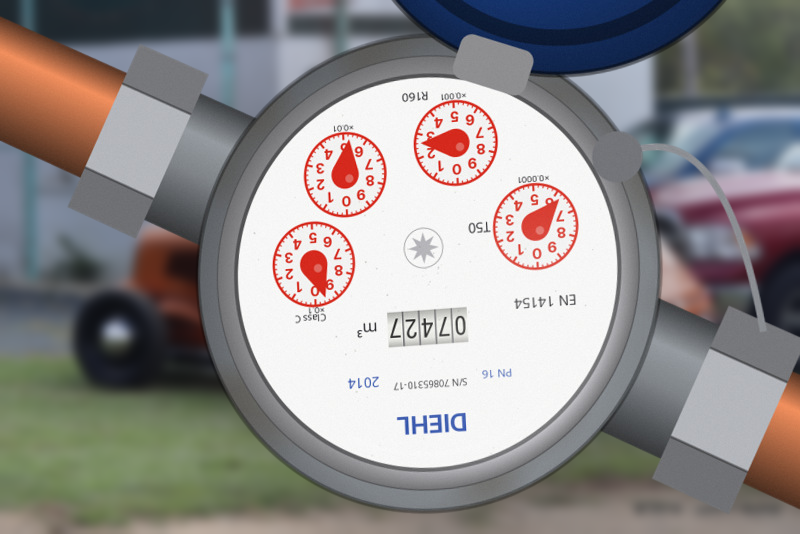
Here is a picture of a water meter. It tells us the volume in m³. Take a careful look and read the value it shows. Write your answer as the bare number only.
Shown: 7426.9526
